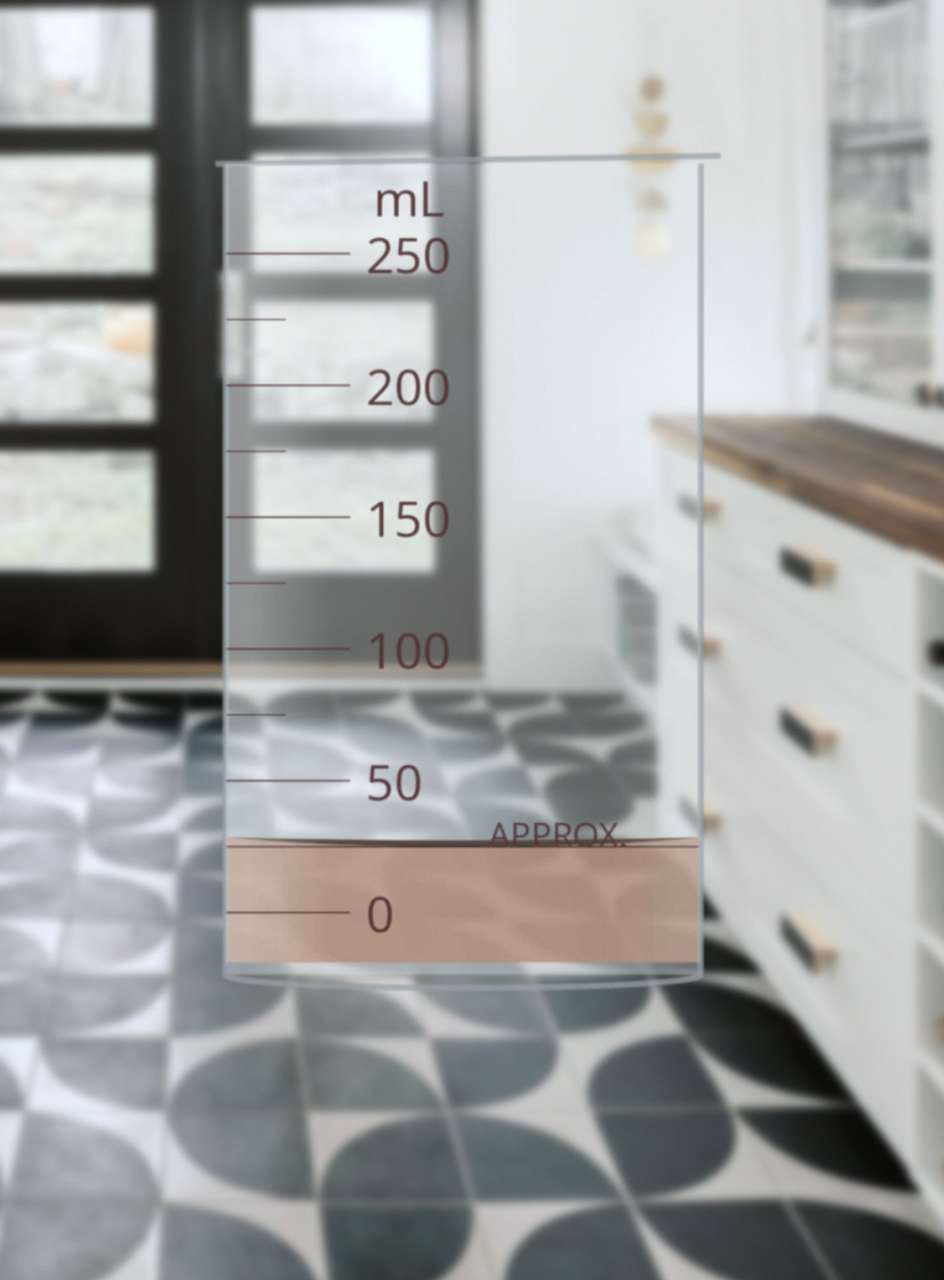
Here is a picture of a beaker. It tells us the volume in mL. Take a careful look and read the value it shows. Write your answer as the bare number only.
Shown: 25
